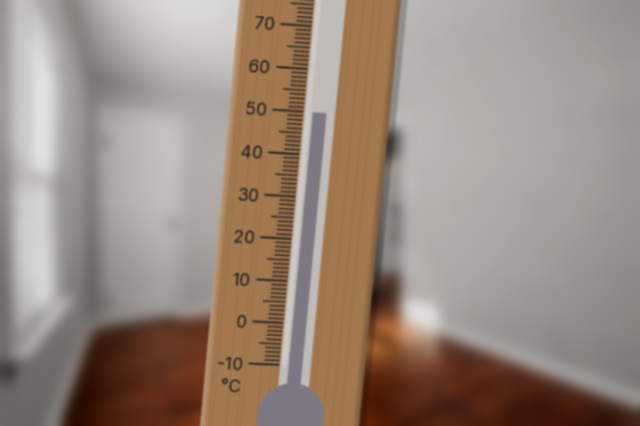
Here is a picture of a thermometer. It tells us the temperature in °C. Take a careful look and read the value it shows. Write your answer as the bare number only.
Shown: 50
